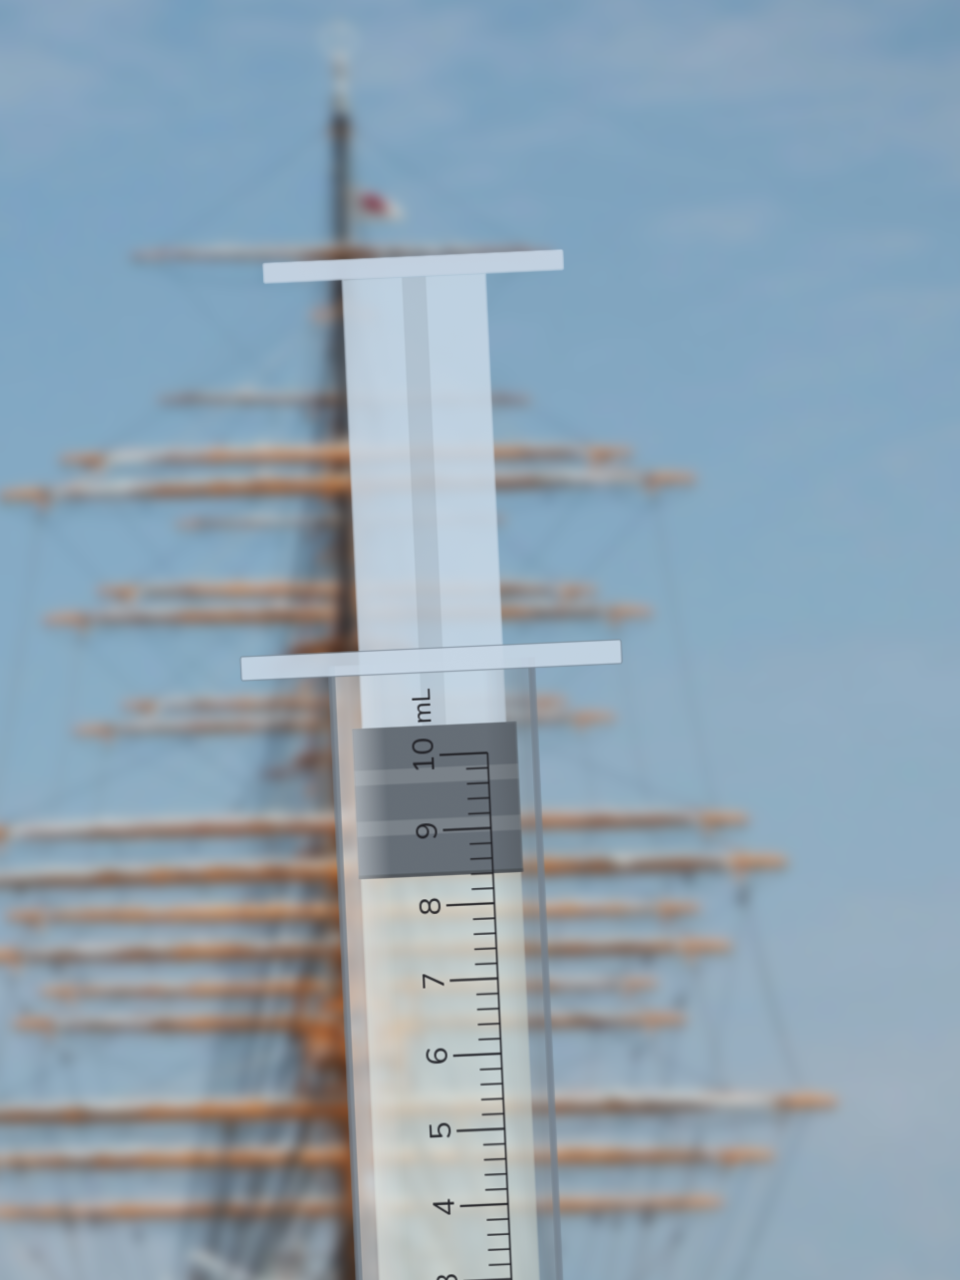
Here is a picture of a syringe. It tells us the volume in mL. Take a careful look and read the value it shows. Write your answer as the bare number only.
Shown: 8.4
